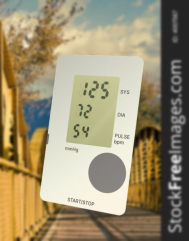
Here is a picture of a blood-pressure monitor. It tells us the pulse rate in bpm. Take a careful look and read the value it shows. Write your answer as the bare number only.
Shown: 54
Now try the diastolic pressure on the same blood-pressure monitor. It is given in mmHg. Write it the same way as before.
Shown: 72
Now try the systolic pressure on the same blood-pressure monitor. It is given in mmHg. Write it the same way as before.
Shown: 125
